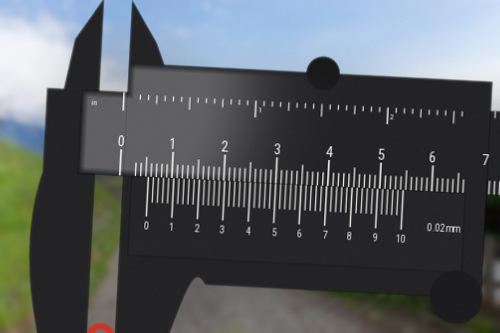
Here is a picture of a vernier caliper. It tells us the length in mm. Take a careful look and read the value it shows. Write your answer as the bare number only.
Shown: 5.5
